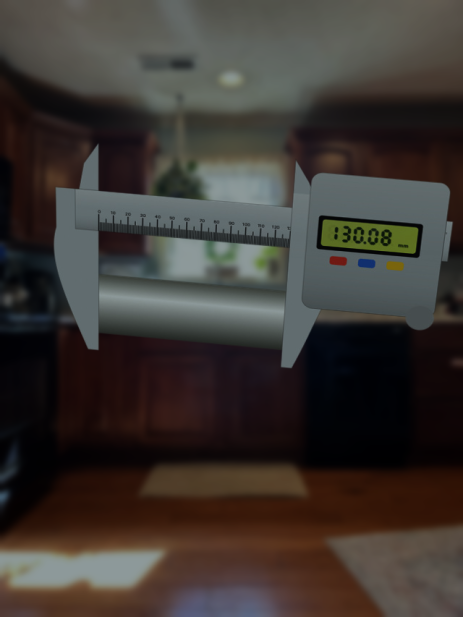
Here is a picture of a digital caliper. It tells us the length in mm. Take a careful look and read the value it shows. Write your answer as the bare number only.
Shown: 130.08
